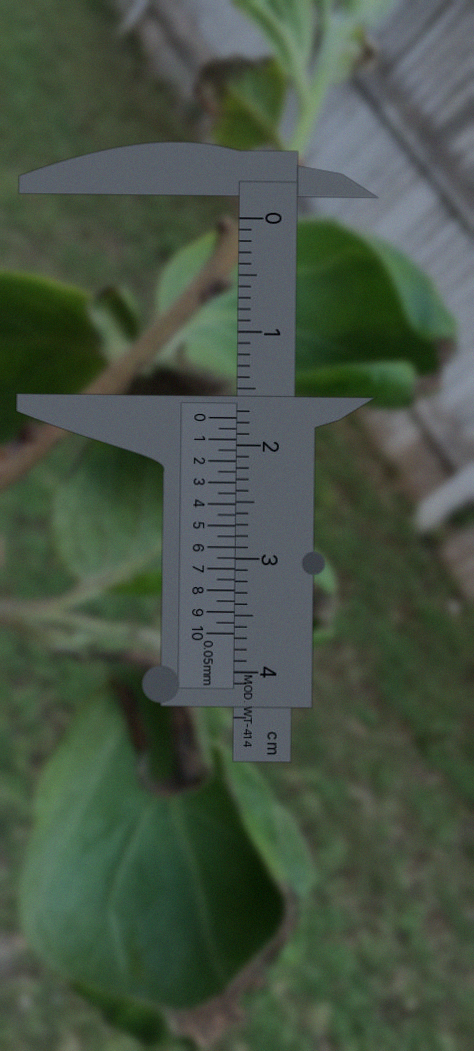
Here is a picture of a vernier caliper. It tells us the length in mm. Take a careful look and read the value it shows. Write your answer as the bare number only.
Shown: 17.6
